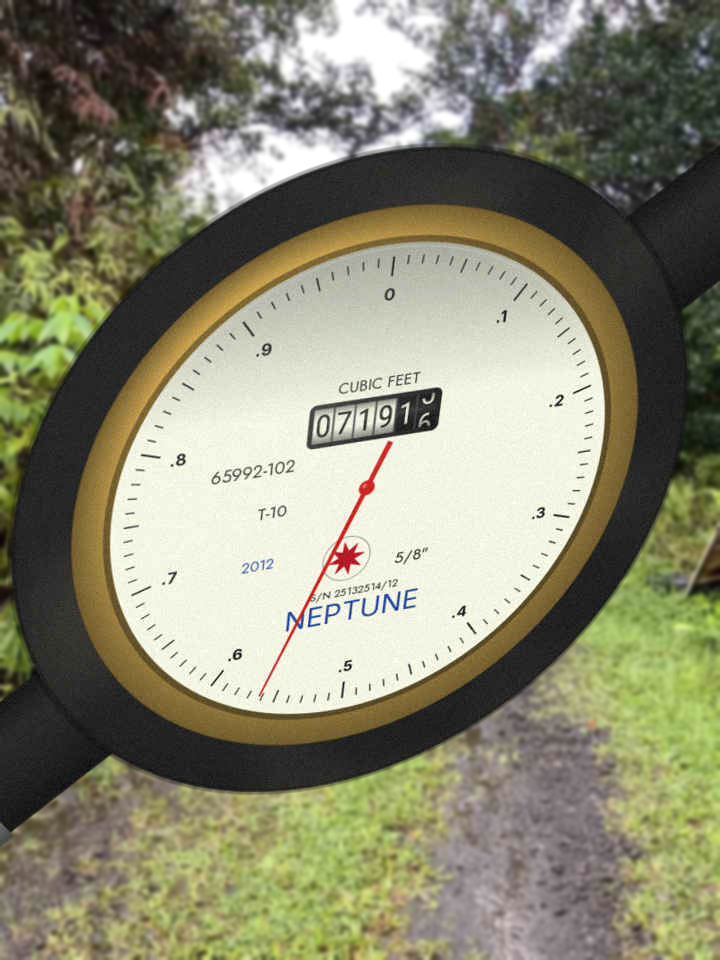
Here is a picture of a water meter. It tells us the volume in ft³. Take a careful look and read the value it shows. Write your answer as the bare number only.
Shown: 71915.56
